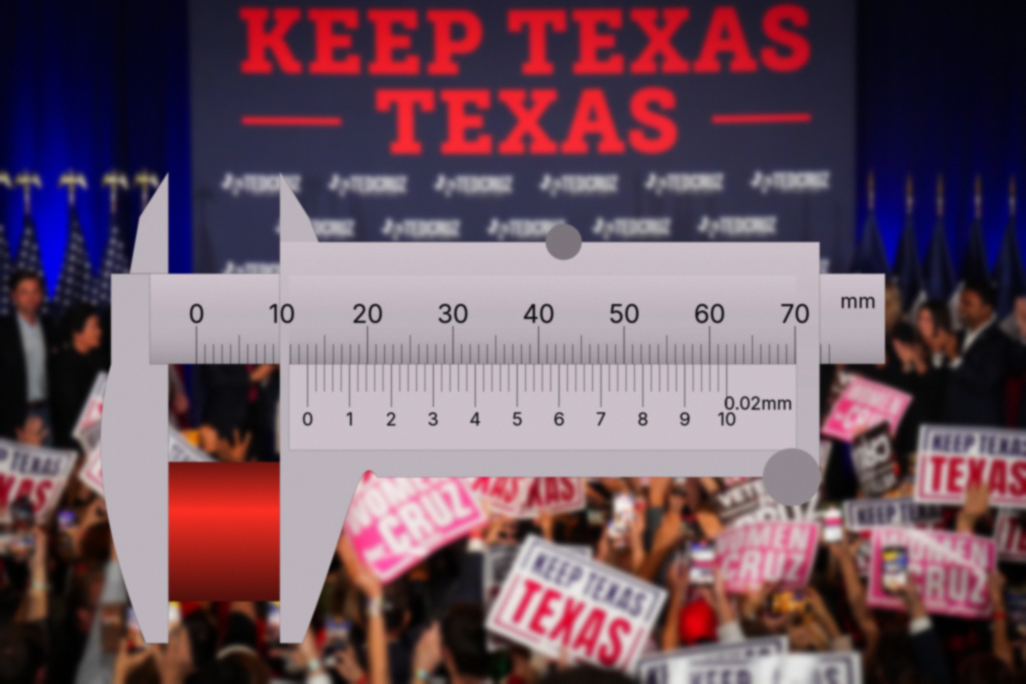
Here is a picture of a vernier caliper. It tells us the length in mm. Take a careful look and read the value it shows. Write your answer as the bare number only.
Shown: 13.0
